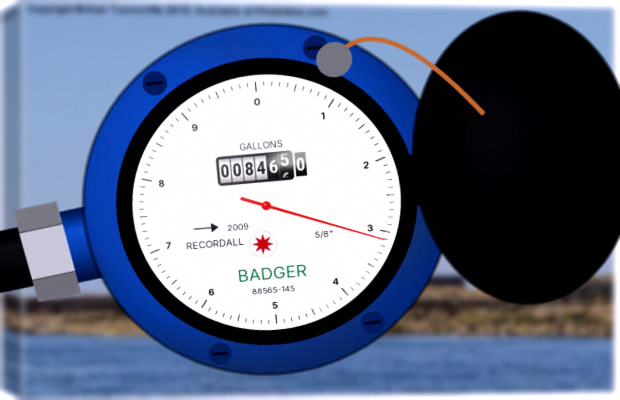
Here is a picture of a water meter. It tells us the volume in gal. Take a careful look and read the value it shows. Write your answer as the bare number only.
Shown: 84653.1
